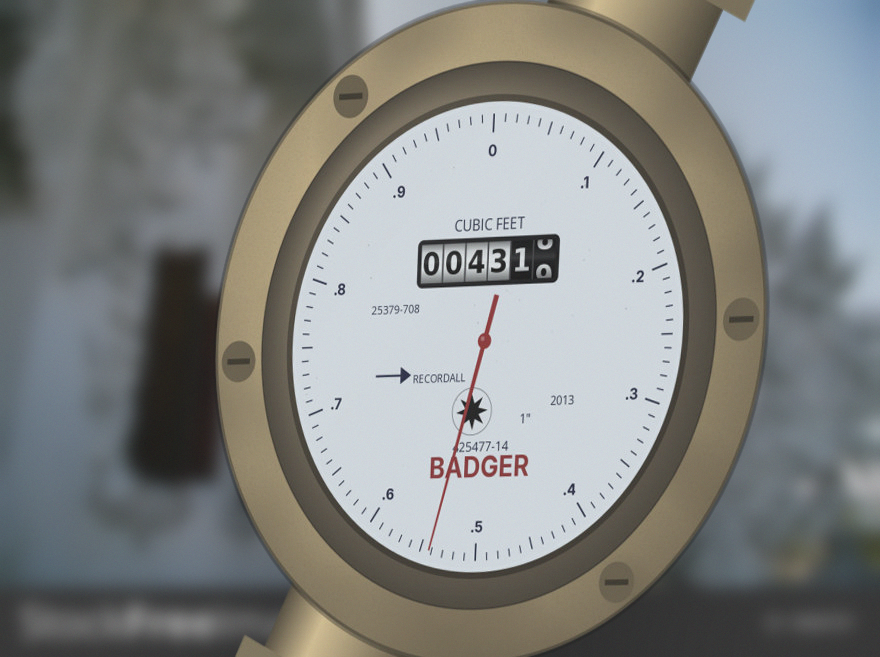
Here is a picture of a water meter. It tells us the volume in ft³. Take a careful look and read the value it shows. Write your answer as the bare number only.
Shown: 4318.54
